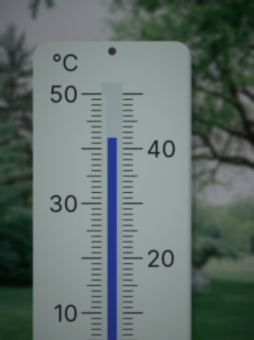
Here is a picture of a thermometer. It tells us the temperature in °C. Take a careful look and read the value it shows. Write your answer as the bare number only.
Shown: 42
